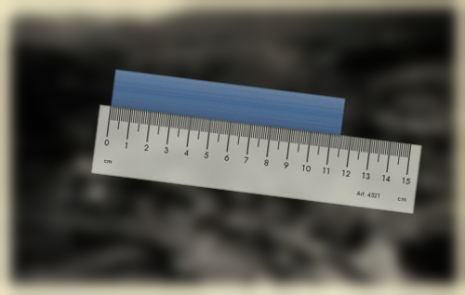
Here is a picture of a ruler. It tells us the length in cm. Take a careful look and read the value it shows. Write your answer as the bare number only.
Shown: 11.5
